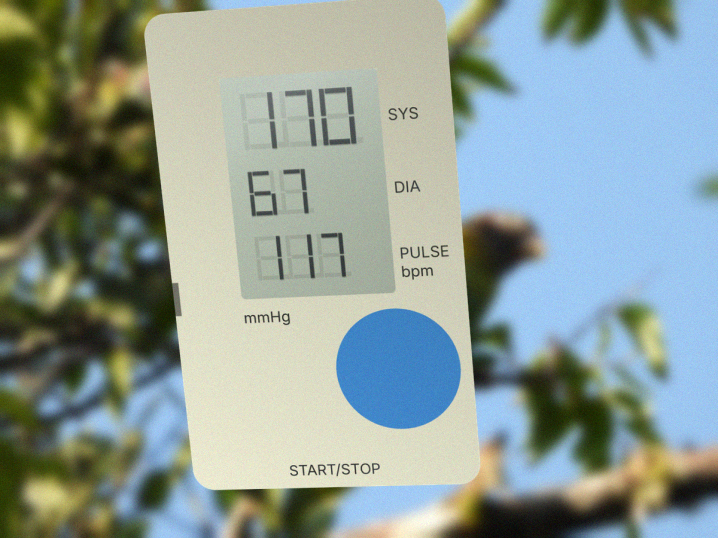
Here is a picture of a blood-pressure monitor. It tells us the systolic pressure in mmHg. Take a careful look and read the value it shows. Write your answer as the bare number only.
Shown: 170
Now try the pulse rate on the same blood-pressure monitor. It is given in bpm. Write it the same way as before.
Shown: 117
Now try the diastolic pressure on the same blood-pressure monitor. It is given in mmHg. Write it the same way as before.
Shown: 67
